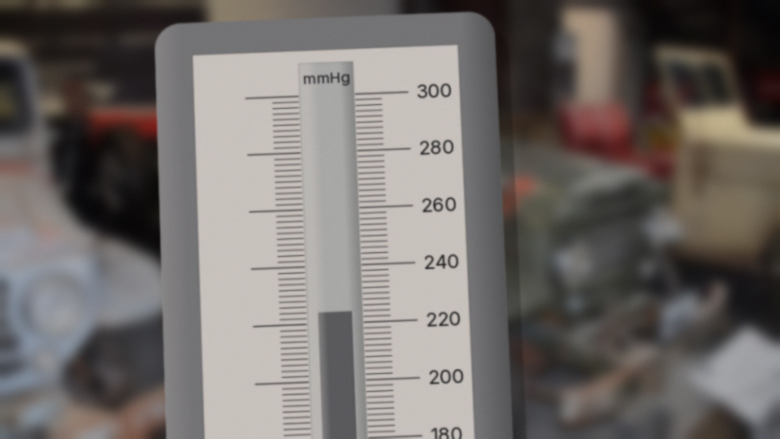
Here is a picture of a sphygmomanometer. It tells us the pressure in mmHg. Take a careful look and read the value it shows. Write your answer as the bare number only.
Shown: 224
